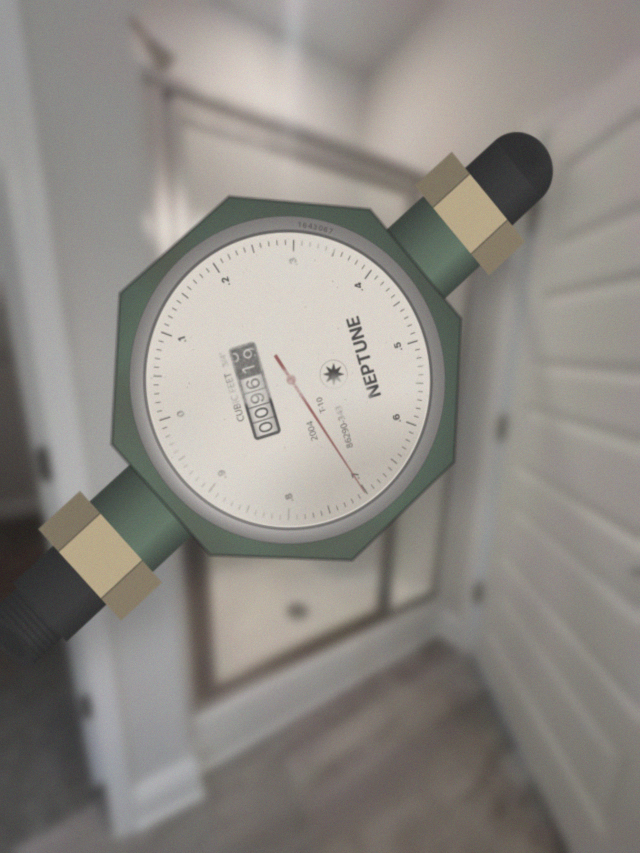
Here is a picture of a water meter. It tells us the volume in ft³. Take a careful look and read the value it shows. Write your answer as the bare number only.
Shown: 9618.70
